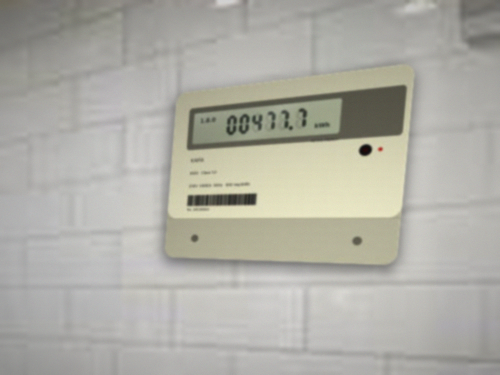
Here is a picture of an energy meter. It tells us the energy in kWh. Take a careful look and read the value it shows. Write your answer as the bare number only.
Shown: 477.7
